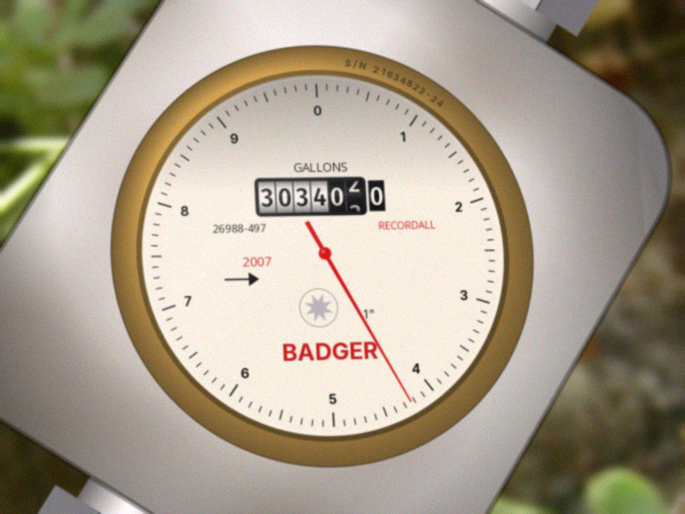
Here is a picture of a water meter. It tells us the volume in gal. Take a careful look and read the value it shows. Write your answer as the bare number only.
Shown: 3034024.2
